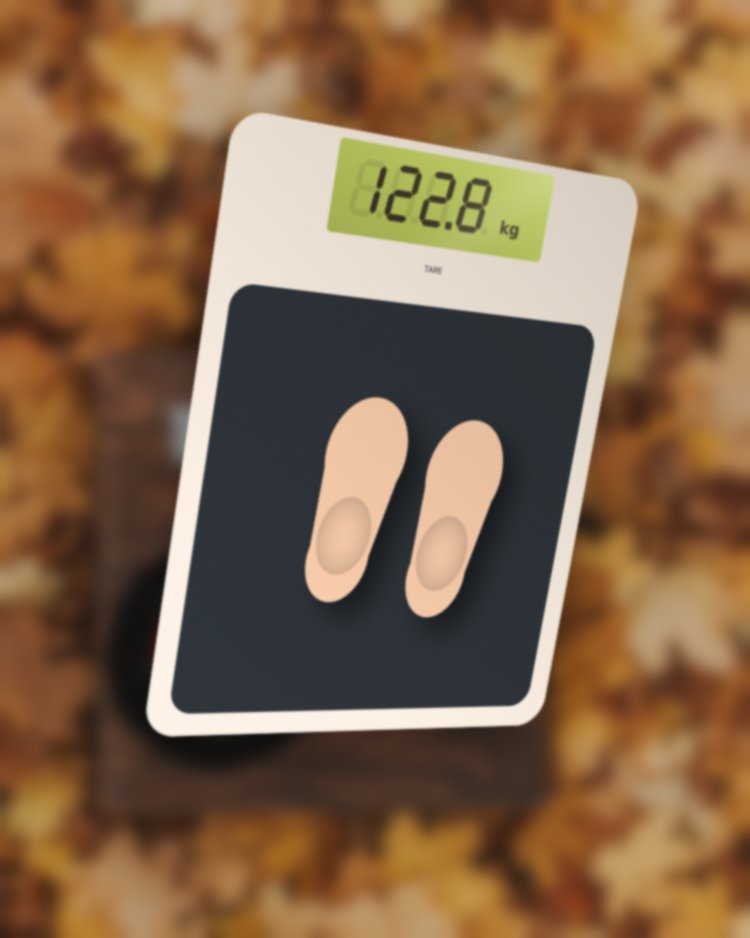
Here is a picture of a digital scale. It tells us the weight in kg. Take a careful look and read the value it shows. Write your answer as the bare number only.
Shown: 122.8
